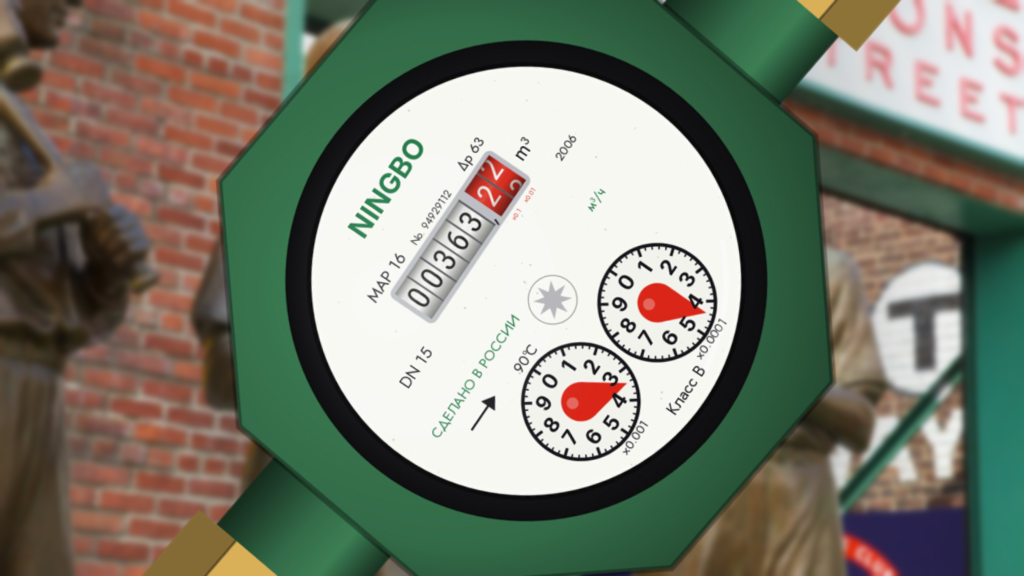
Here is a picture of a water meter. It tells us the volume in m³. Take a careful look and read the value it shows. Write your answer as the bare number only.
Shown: 363.2234
